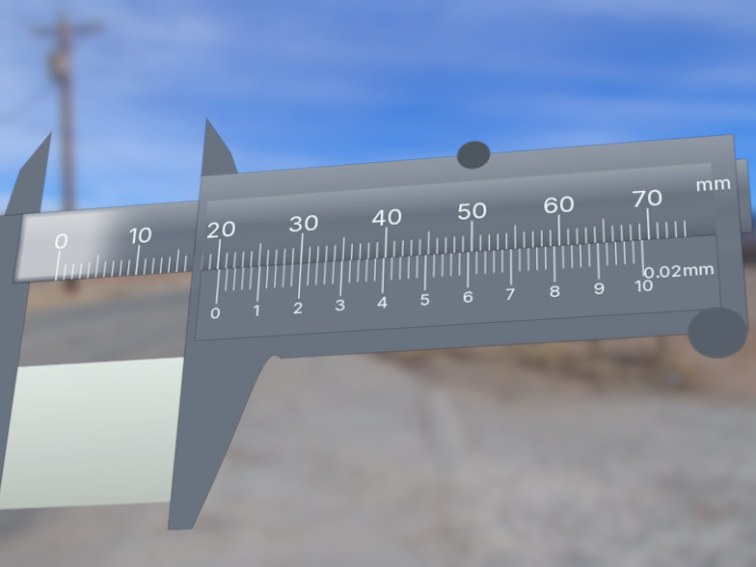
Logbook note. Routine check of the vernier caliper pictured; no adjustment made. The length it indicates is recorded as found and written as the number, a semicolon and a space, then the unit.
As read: 20.2; mm
